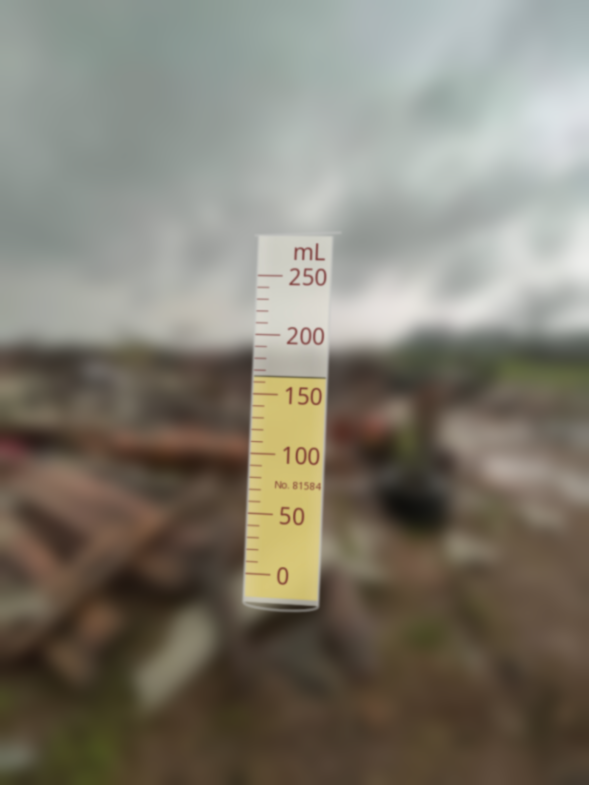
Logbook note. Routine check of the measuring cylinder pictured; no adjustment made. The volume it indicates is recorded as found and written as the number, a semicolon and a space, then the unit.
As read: 165; mL
